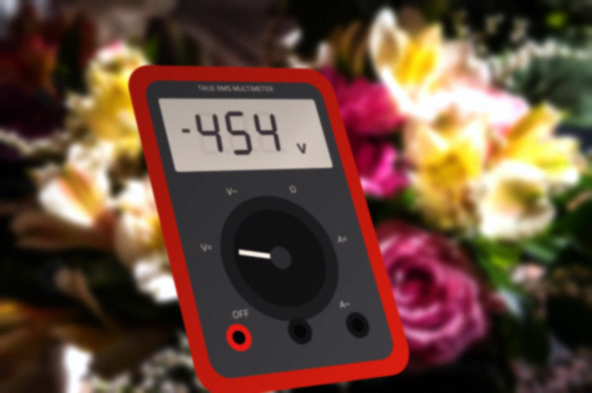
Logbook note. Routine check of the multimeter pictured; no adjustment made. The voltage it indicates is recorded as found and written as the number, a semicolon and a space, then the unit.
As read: -454; V
